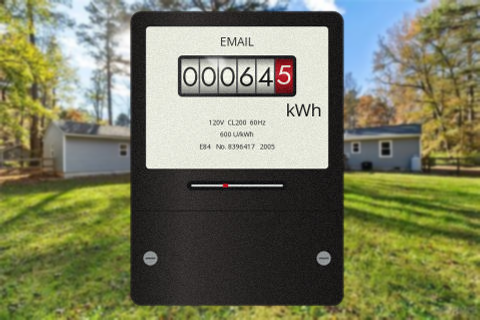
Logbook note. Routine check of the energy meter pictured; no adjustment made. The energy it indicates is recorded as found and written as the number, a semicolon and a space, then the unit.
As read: 64.5; kWh
